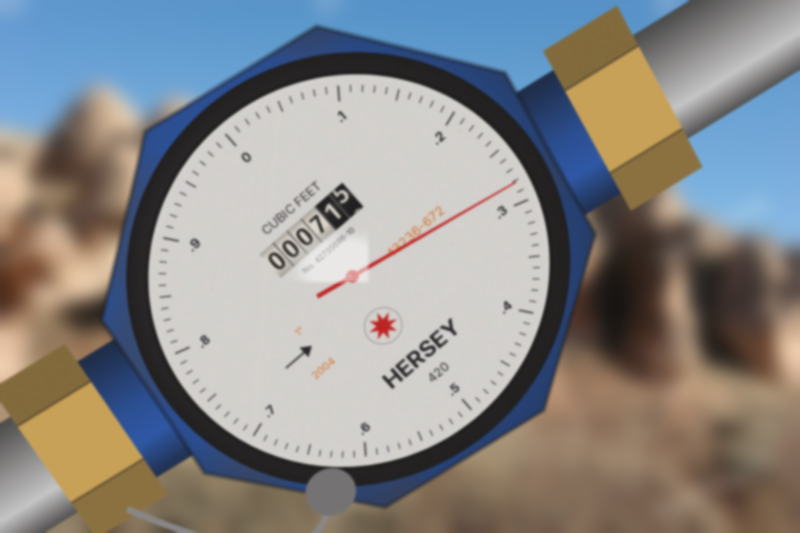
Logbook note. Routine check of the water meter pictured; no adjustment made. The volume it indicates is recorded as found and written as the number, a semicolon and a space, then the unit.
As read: 715.28; ft³
